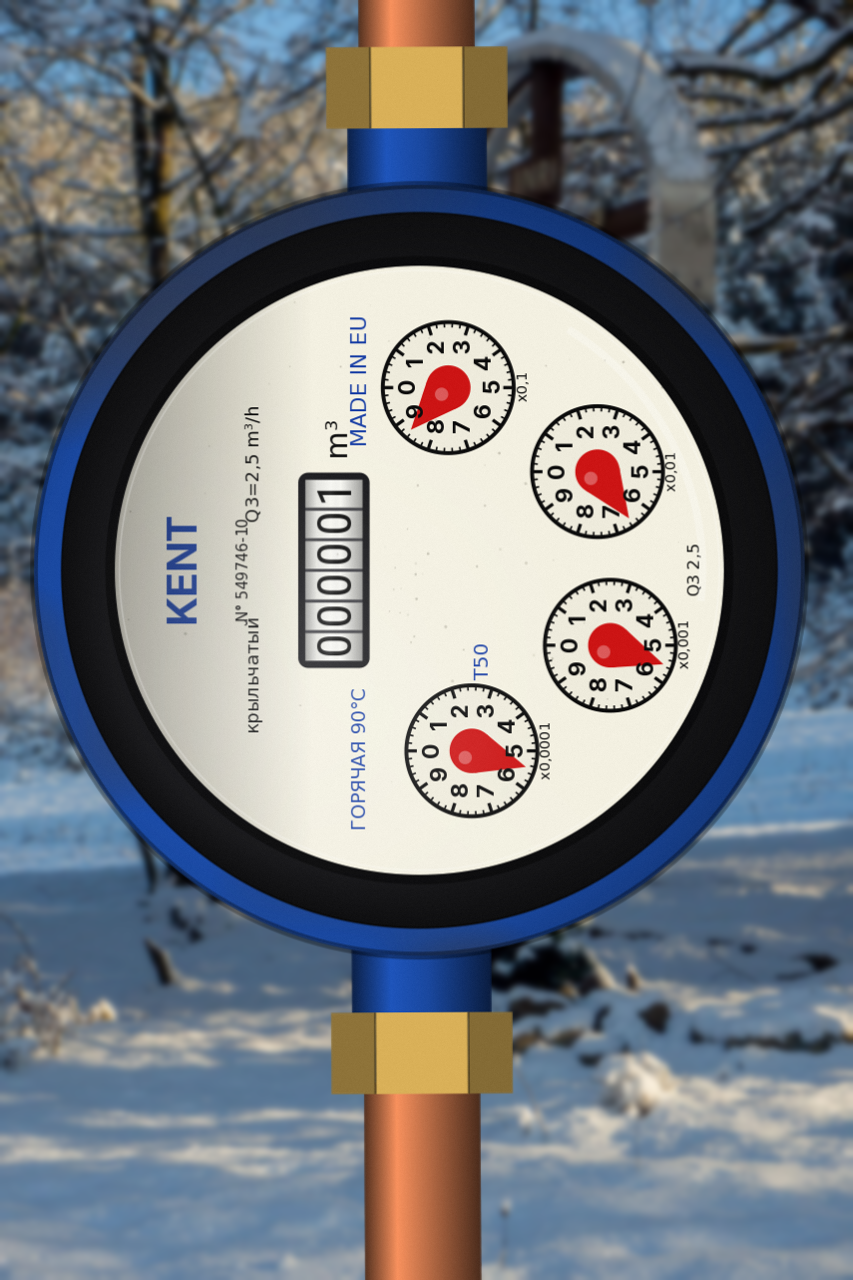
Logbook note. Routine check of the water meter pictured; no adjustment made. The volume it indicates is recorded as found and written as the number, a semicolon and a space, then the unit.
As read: 1.8655; m³
